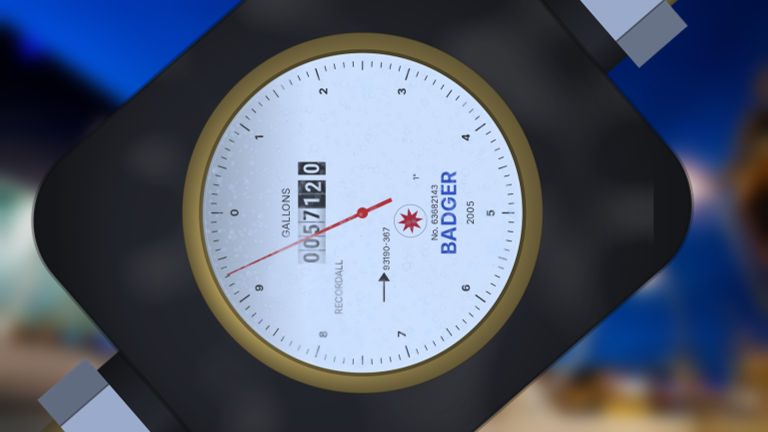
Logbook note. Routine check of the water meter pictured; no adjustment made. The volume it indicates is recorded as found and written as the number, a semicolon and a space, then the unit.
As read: 57119.3; gal
